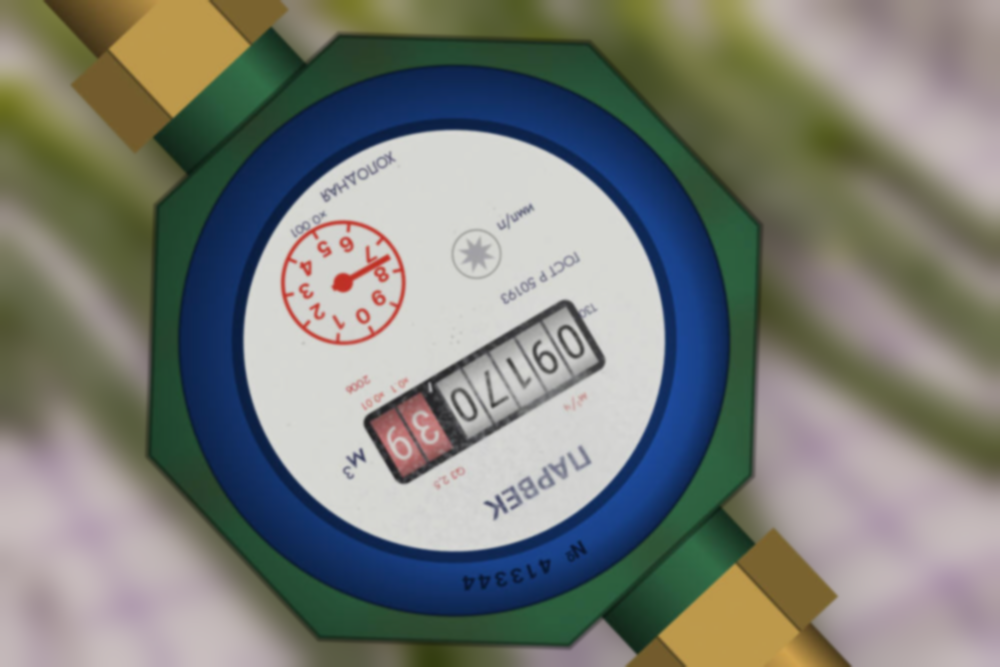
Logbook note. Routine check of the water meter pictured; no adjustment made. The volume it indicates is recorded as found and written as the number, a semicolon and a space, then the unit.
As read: 9170.397; m³
